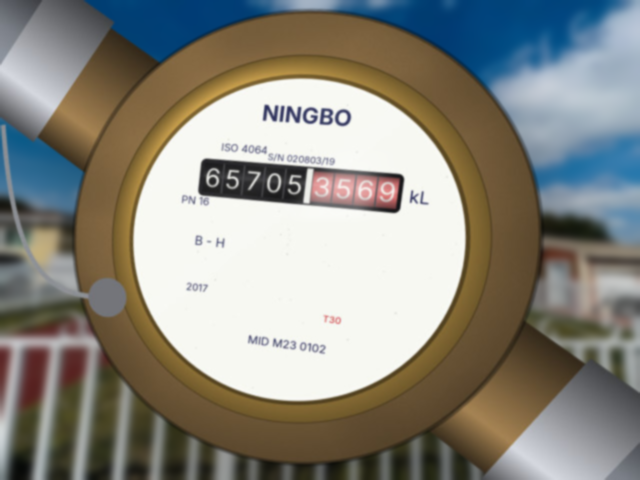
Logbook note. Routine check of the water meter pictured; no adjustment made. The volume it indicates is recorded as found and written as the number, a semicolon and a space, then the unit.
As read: 65705.3569; kL
